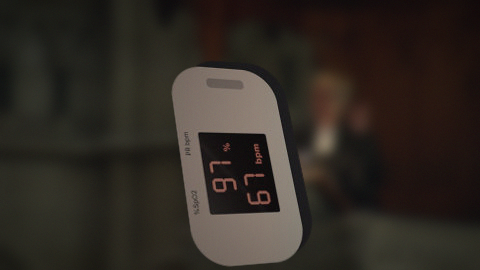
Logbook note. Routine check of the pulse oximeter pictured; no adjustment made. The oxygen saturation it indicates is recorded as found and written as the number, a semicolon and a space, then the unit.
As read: 97; %
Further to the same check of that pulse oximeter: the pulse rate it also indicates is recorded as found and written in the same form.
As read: 67; bpm
